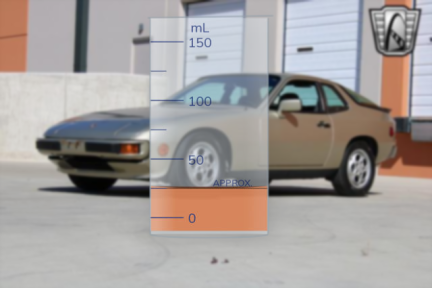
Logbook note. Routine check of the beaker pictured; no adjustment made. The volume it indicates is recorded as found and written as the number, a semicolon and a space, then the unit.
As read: 25; mL
